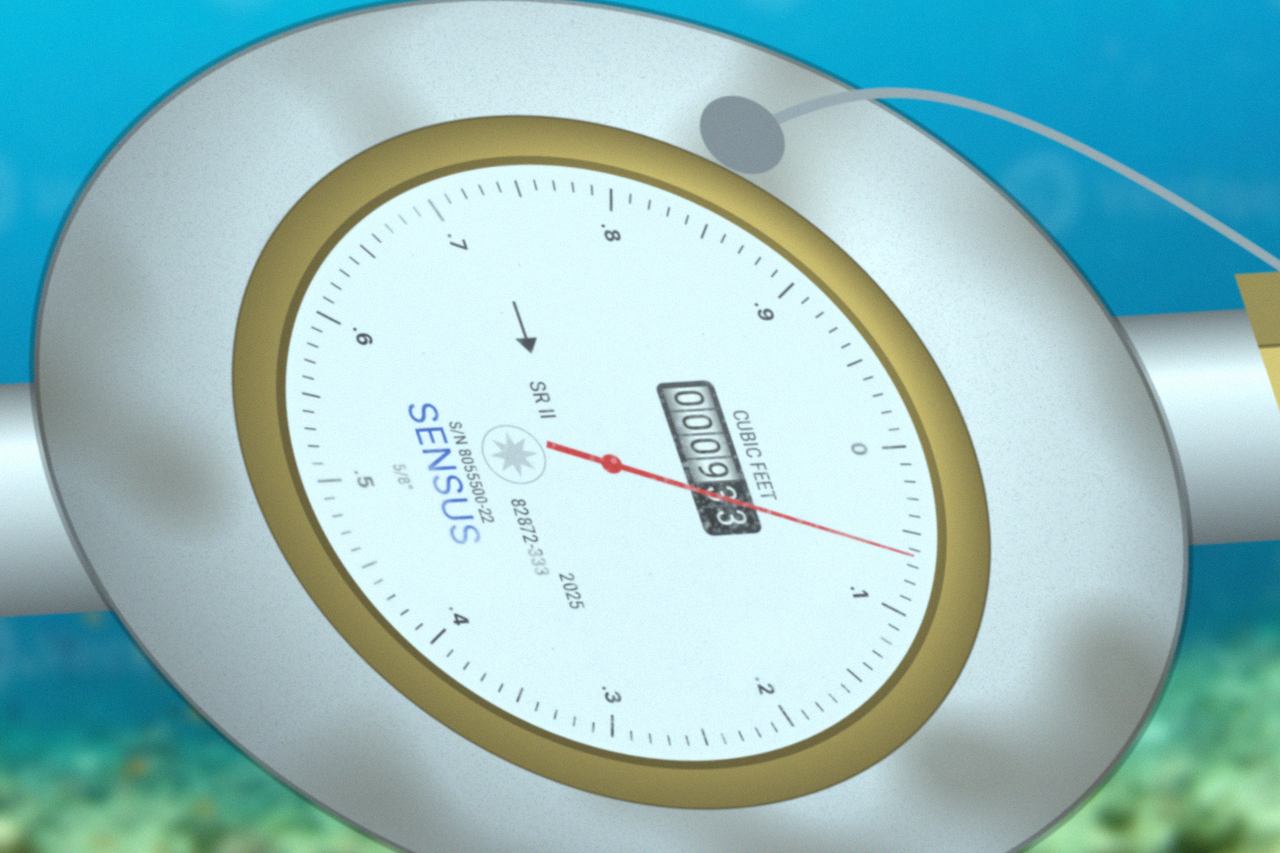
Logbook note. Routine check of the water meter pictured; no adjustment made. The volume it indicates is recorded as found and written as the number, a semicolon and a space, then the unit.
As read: 933.06; ft³
